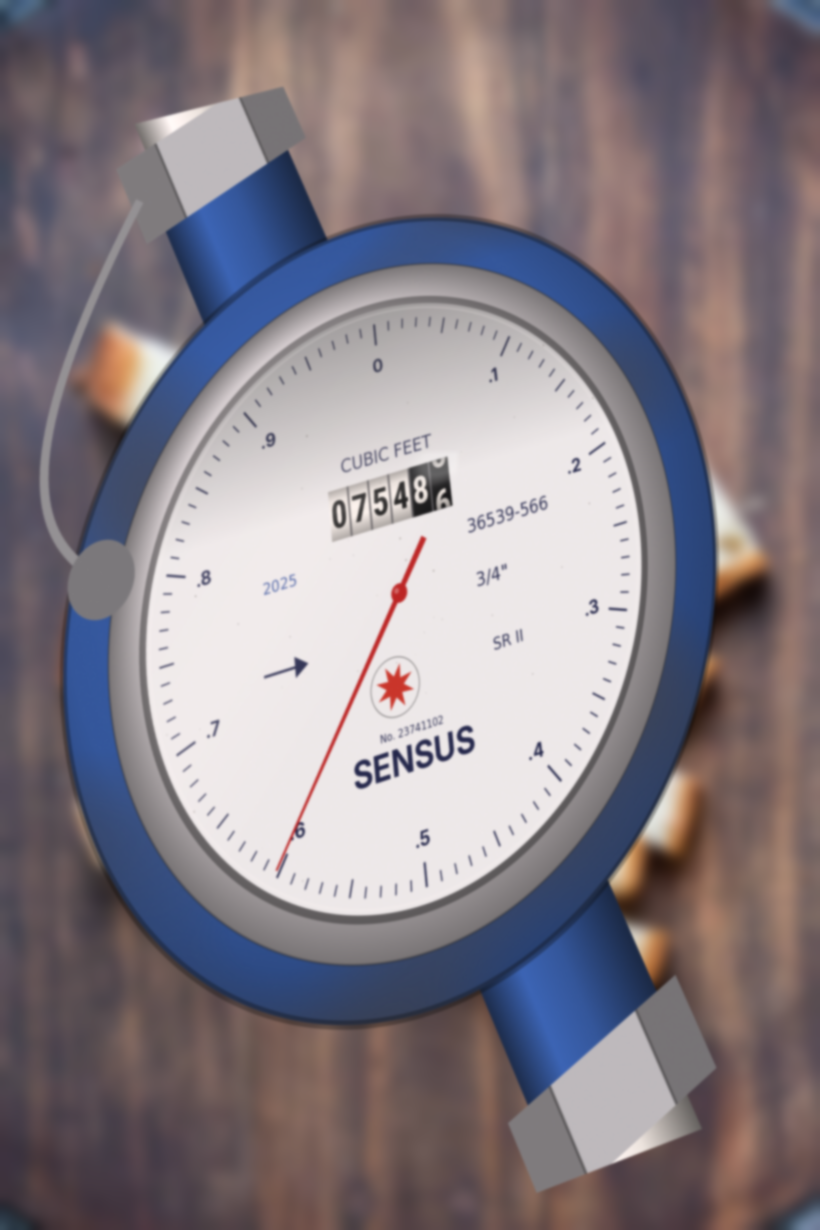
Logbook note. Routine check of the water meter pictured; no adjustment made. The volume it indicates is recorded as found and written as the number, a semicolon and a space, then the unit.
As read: 75485.60; ft³
